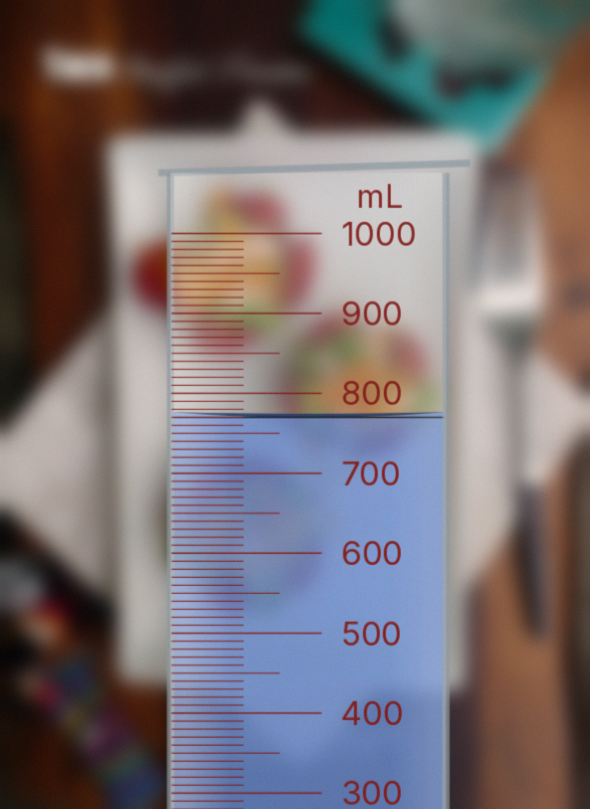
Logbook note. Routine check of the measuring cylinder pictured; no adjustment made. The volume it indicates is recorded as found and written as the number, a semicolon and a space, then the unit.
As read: 770; mL
